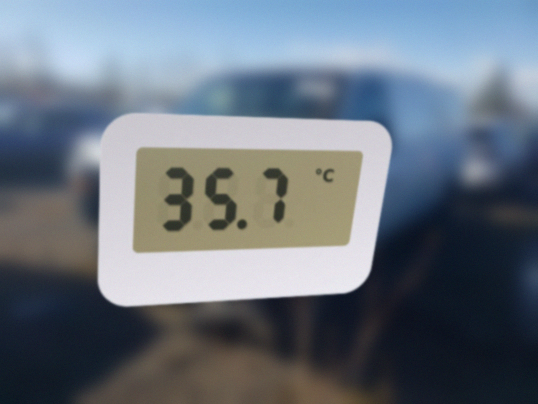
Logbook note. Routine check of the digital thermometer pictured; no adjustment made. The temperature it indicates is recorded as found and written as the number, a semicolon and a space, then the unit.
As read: 35.7; °C
